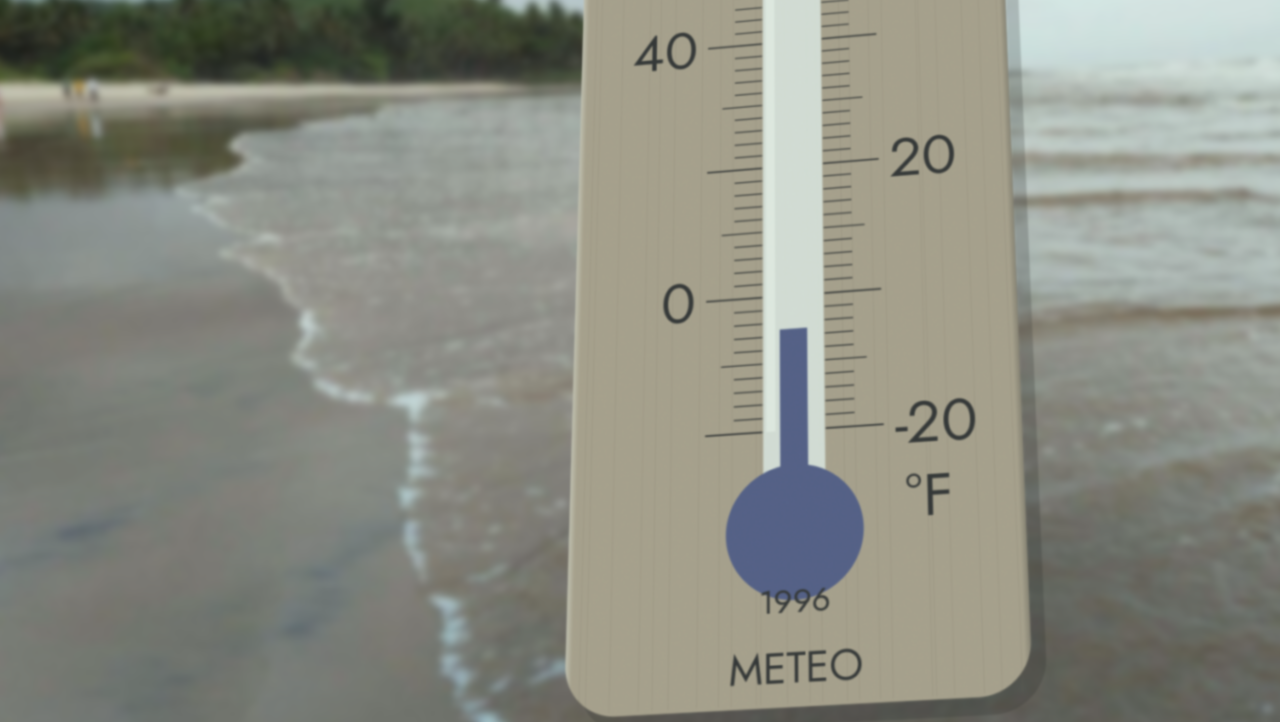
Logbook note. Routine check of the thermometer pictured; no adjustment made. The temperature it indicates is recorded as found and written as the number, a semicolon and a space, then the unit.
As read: -5; °F
